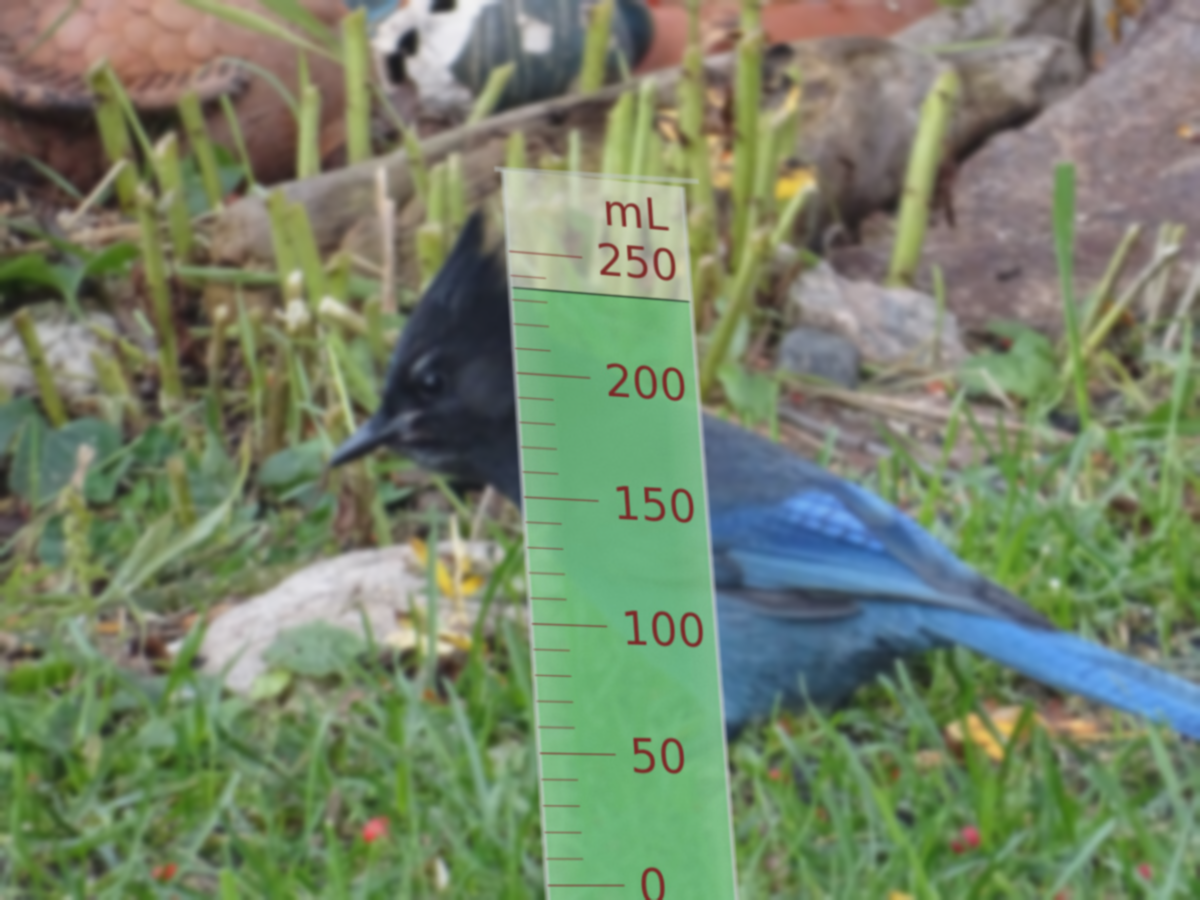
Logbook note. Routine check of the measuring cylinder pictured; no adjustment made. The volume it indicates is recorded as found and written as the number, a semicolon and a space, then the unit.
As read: 235; mL
